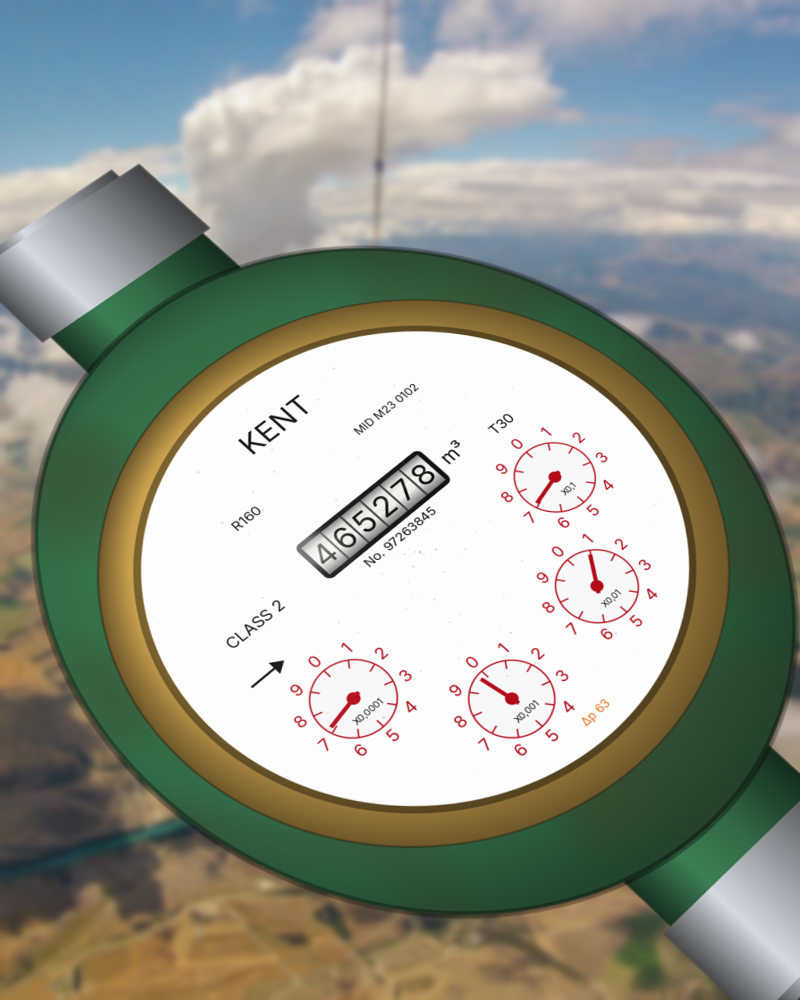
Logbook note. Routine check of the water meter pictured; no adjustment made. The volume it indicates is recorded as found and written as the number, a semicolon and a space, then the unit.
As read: 465278.7097; m³
